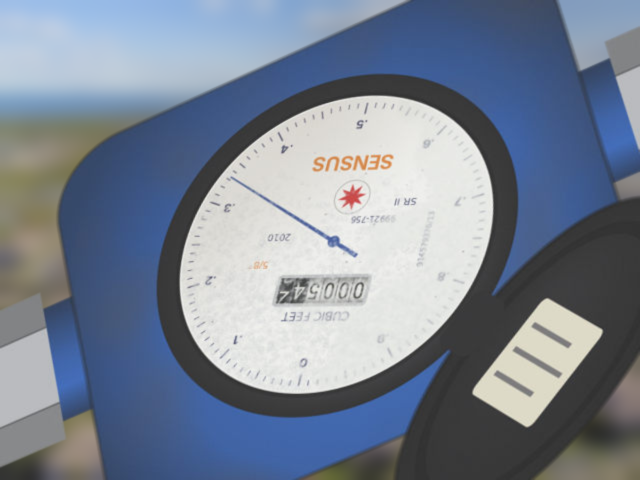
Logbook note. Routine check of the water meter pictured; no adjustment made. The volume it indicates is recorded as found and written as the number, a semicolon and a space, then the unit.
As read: 542.33; ft³
